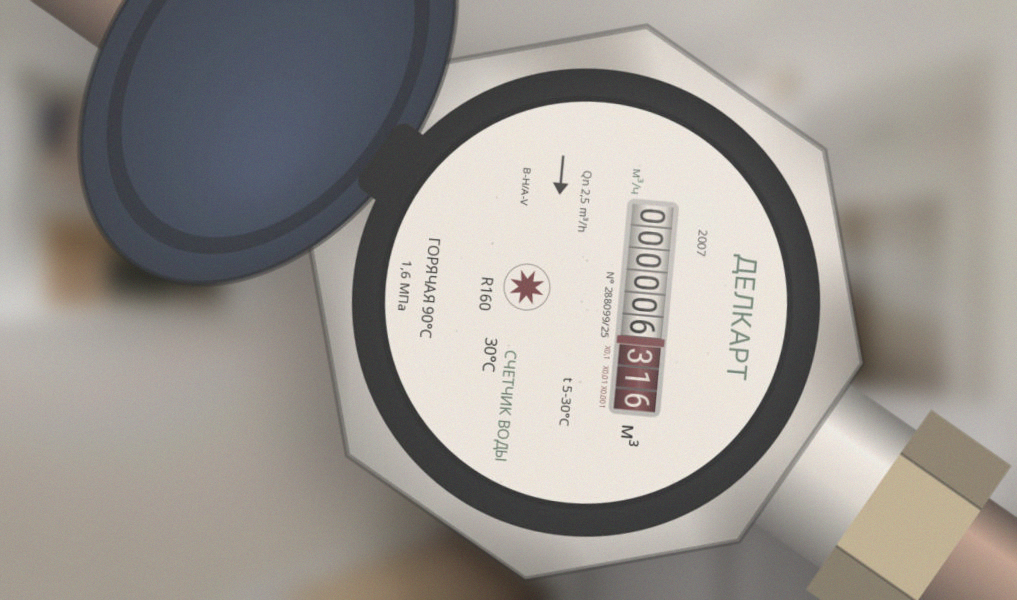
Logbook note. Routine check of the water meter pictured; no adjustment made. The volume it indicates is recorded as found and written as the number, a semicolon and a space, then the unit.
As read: 6.316; m³
